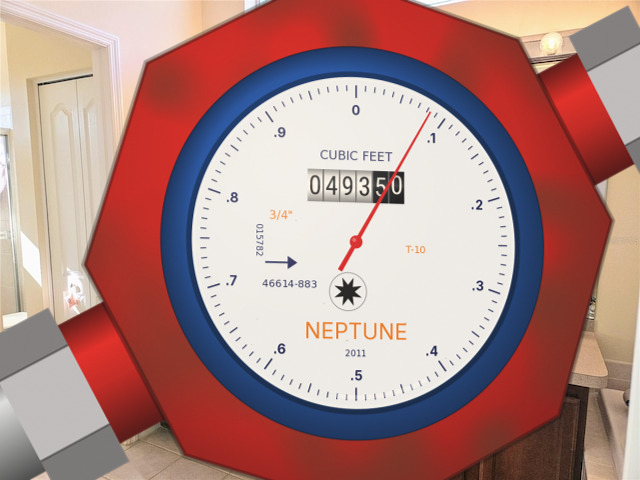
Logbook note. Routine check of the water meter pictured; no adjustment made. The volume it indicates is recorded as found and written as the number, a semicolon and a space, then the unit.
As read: 49350.08; ft³
